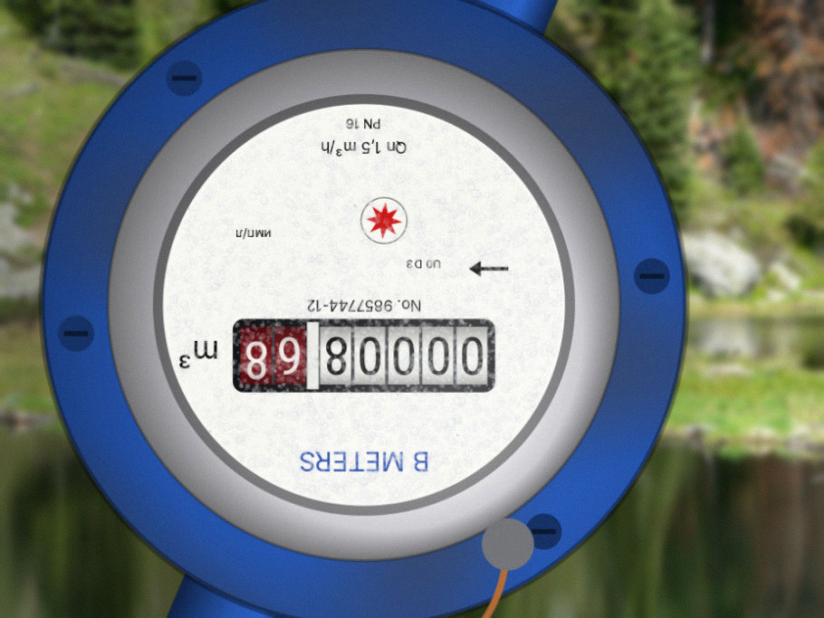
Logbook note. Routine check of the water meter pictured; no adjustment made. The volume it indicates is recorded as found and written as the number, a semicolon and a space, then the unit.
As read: 8.68; m³
